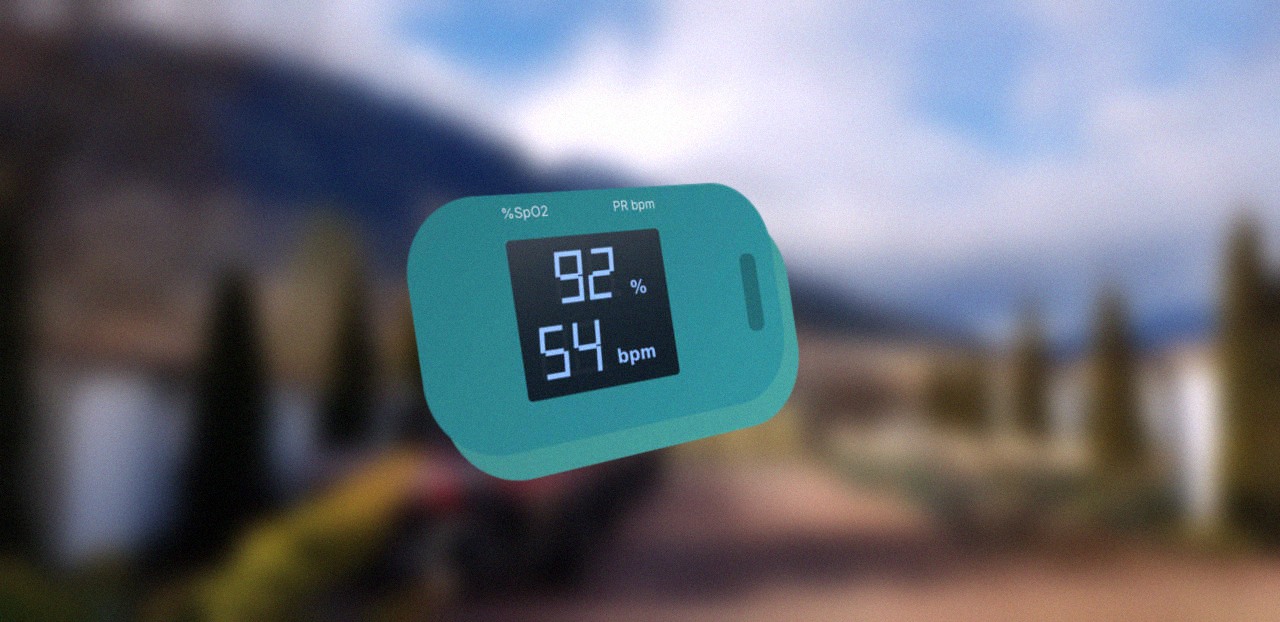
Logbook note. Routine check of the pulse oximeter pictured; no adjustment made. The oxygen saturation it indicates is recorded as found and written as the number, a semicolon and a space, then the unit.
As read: 92; %
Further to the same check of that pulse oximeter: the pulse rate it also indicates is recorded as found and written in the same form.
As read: 54; bpm
